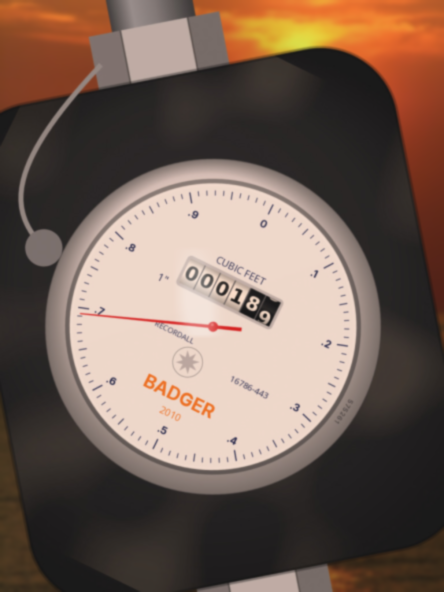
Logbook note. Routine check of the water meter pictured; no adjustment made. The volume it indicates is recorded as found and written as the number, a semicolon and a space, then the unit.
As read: 188.69; ft³
